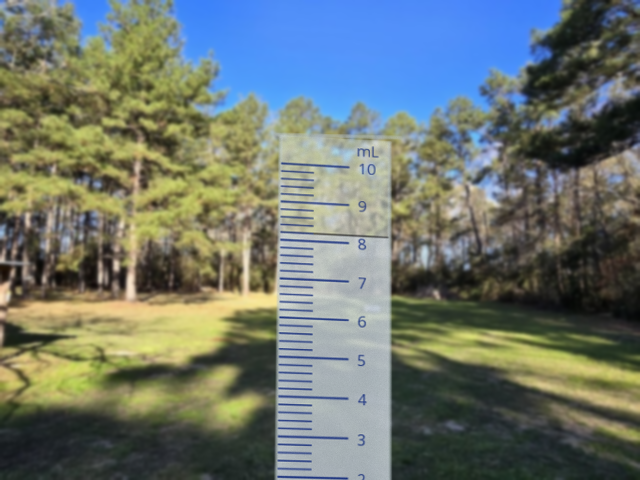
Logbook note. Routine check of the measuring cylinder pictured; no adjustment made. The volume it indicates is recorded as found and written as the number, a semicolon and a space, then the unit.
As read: 8.2; mL
